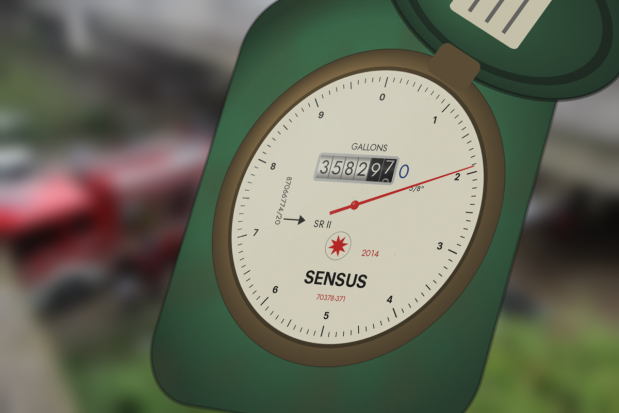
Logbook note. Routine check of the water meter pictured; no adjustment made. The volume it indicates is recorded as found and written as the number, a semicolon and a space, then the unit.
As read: 3582971.9; gal
